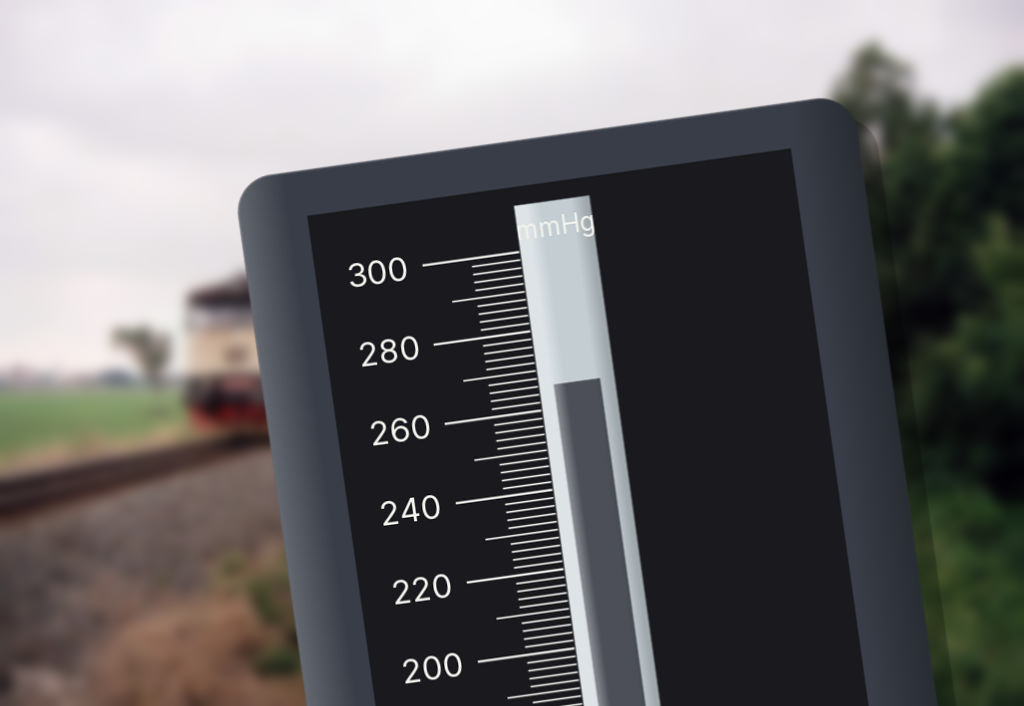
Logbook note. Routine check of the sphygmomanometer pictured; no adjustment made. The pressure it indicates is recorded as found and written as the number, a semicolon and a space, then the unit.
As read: 266; mmHg
